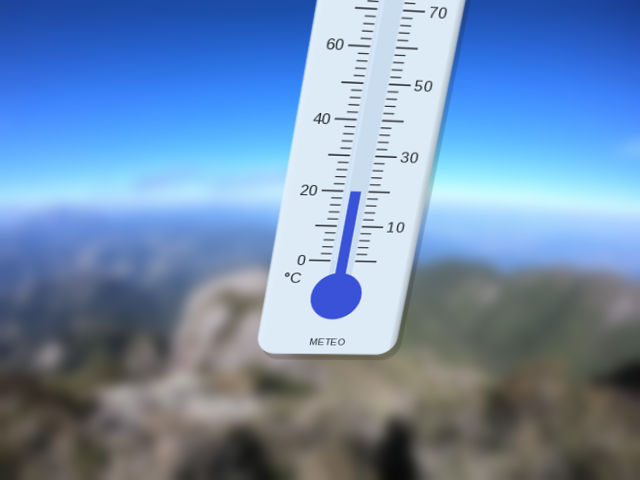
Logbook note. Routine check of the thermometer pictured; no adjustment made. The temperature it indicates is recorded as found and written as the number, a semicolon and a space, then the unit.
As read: 20; °C
